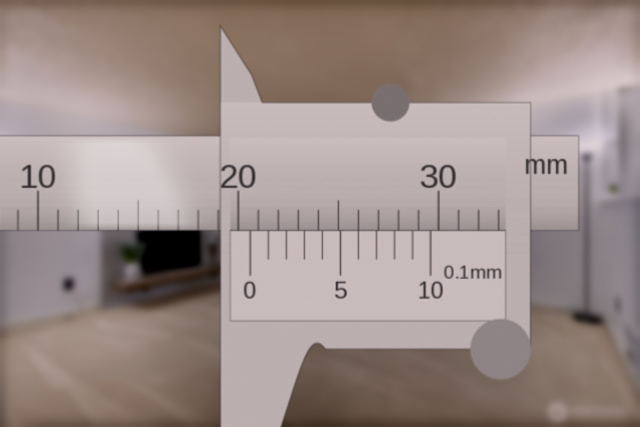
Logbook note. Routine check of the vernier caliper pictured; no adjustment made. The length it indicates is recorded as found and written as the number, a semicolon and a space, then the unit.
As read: 20.6; mm
